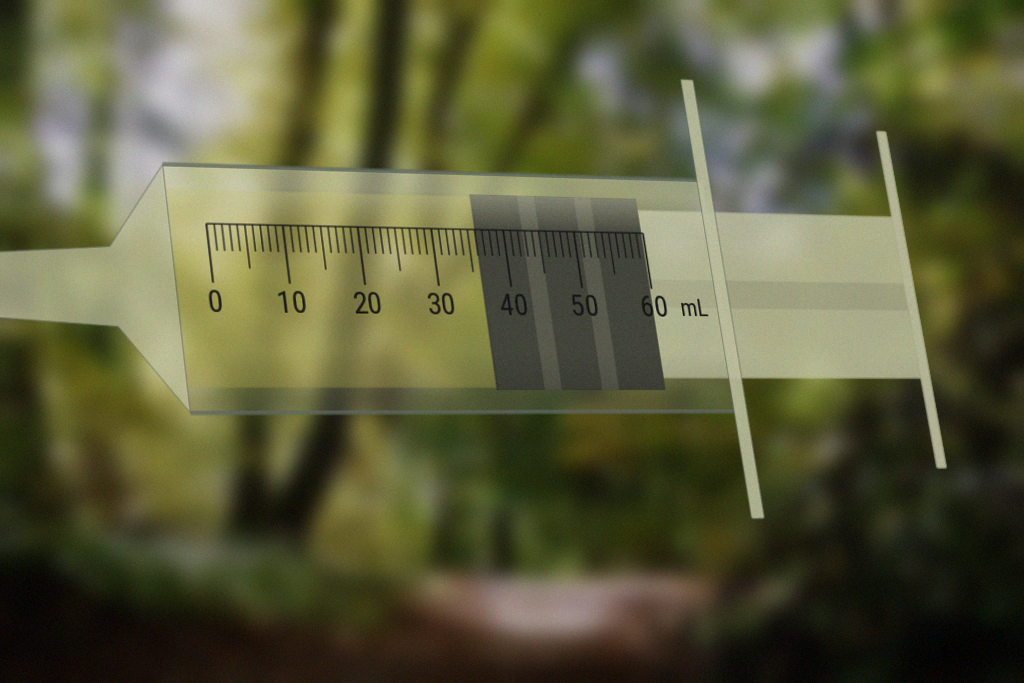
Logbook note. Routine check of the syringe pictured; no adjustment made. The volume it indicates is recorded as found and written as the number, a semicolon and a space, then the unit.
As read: 36; mL
